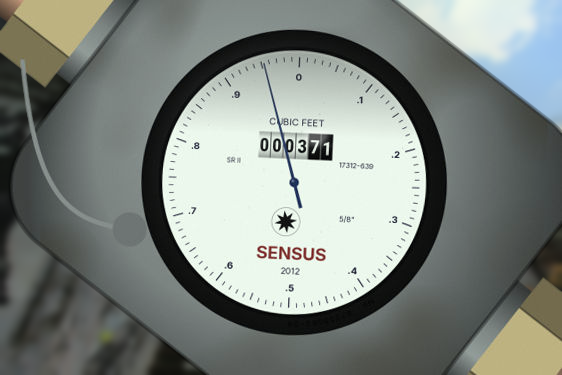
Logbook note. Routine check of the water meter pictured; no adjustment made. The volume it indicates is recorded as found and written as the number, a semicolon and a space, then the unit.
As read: 370.95; ft³
